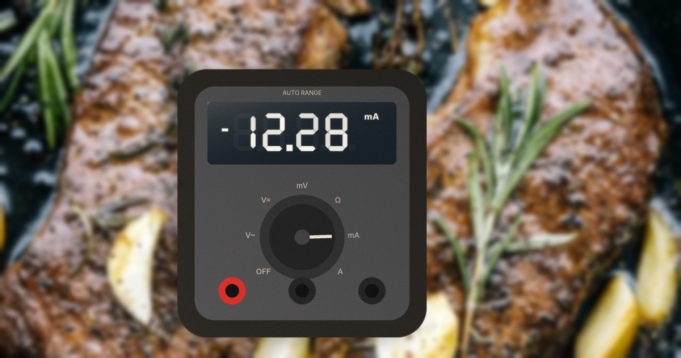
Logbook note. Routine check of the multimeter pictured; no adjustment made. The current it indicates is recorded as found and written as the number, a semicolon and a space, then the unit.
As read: -12.28; mA
